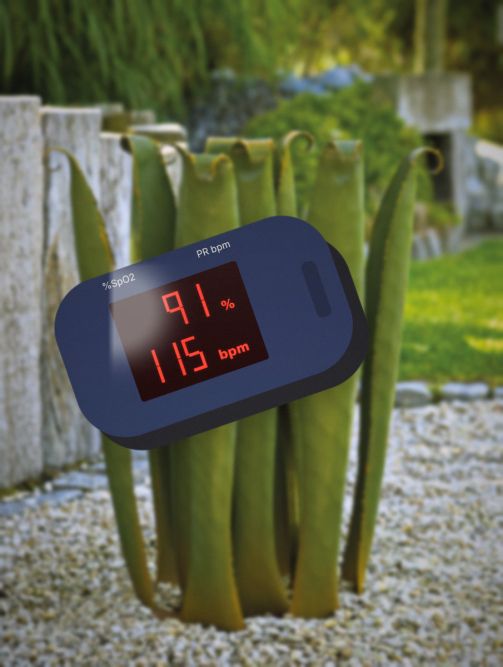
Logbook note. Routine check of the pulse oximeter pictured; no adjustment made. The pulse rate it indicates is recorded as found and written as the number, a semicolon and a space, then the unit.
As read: 115; bpm
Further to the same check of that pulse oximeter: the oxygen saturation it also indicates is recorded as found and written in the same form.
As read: 91; %
